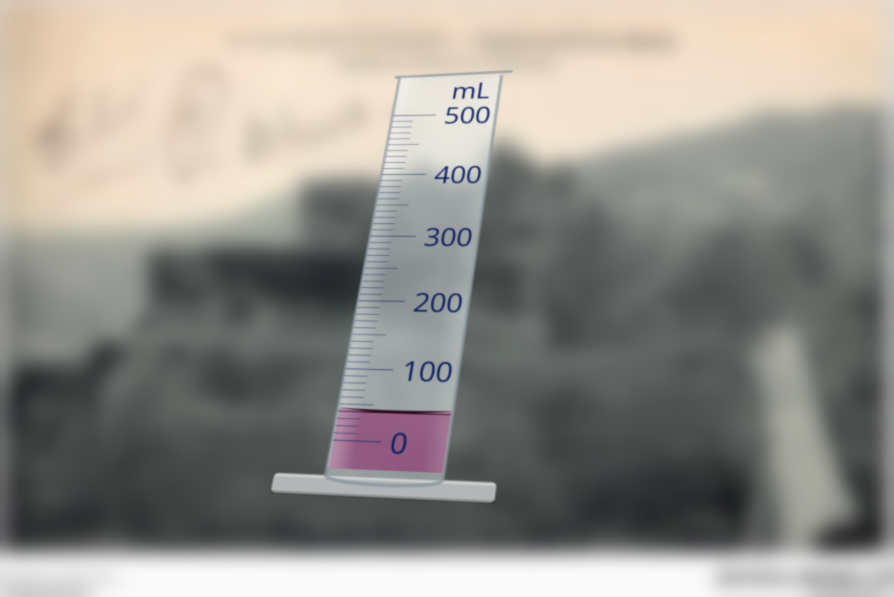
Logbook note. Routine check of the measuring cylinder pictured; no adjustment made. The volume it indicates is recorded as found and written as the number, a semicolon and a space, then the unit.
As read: 40; mL
